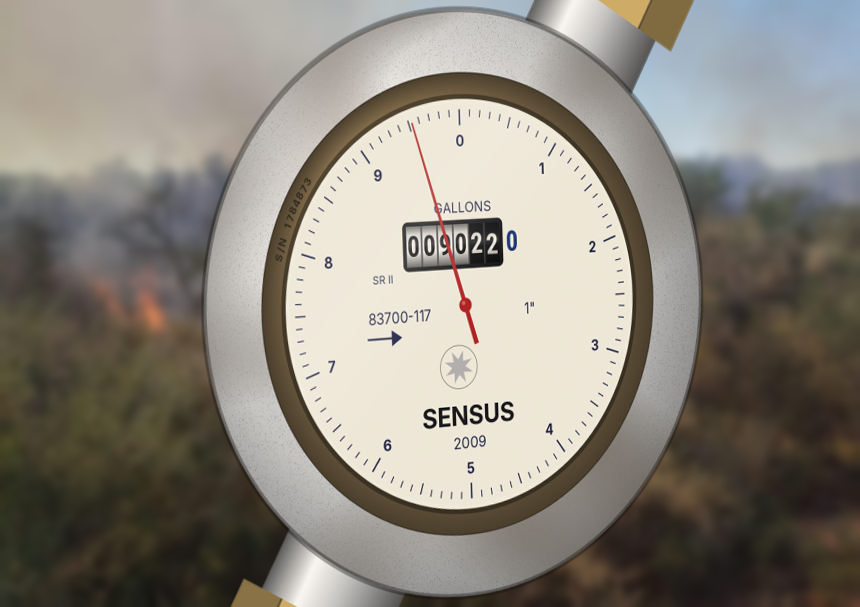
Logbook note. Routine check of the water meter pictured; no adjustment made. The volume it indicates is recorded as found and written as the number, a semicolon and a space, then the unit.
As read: 90219.5; gal
